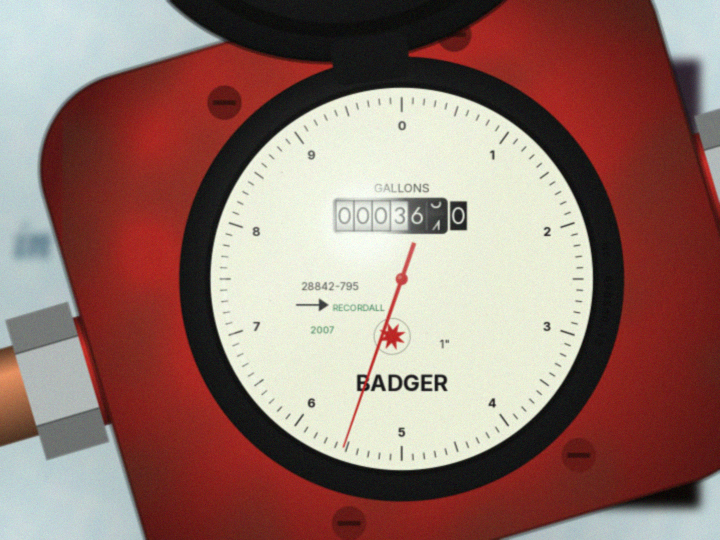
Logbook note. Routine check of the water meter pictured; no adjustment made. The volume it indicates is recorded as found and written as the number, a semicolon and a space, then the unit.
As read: 3635.5; gal
